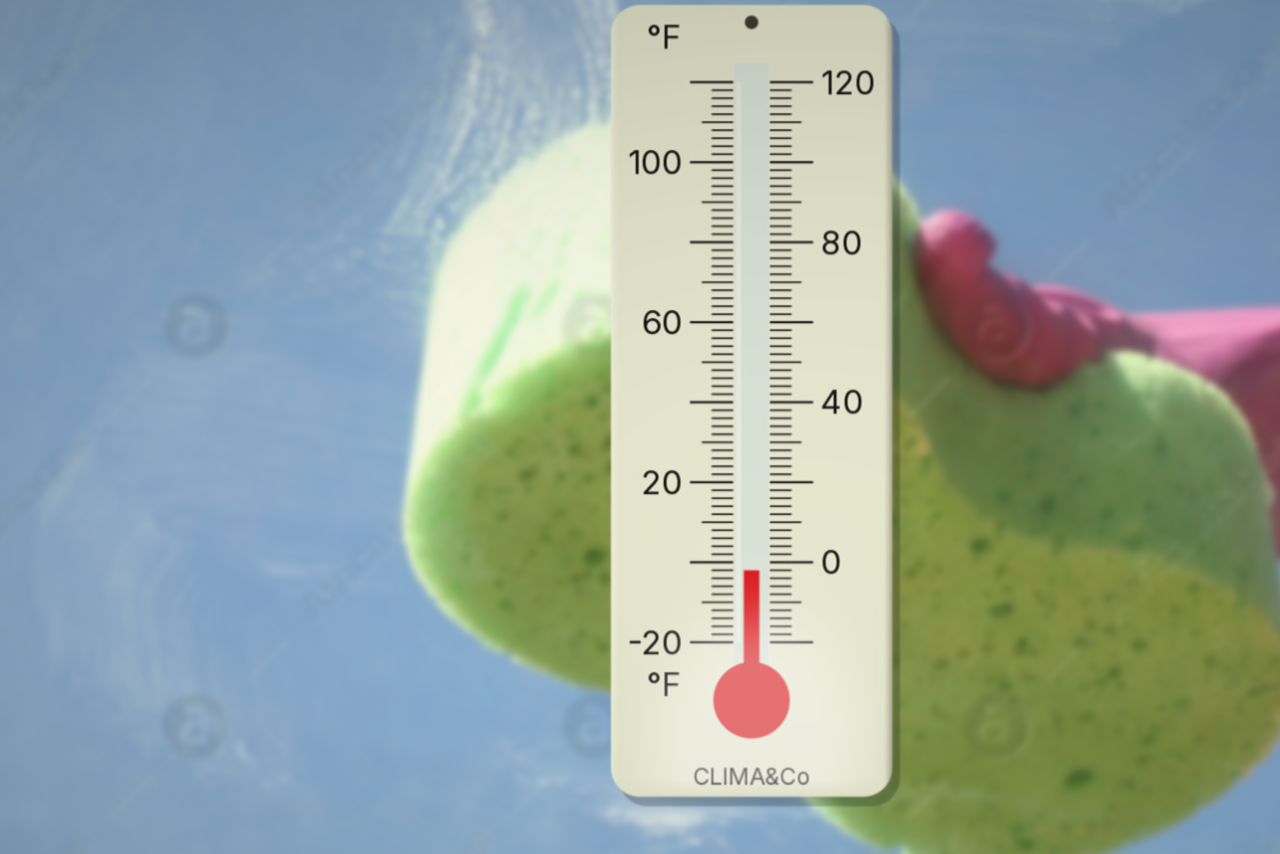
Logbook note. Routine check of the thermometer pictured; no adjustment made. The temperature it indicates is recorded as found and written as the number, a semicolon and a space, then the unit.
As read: -2; °F
